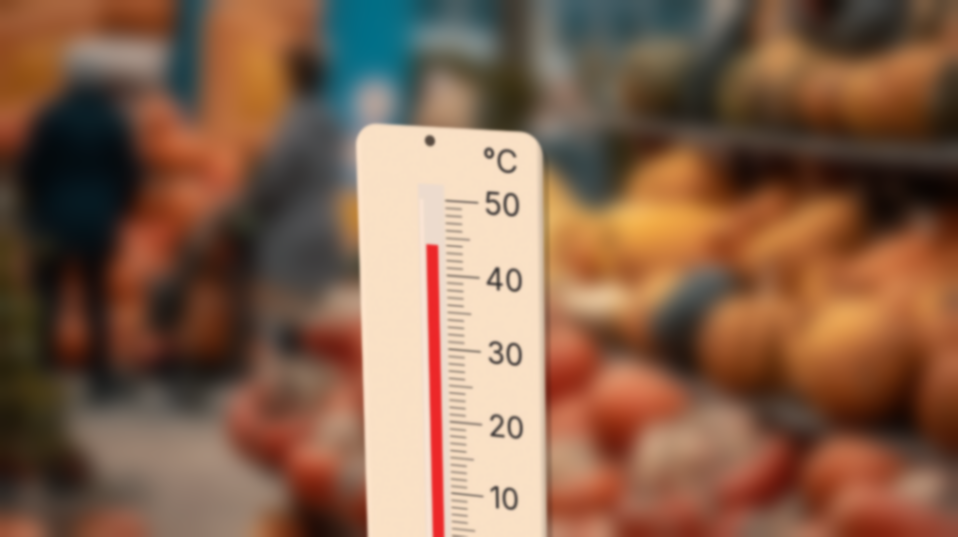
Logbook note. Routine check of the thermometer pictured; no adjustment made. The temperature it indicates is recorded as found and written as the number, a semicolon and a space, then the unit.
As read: 44; °C
